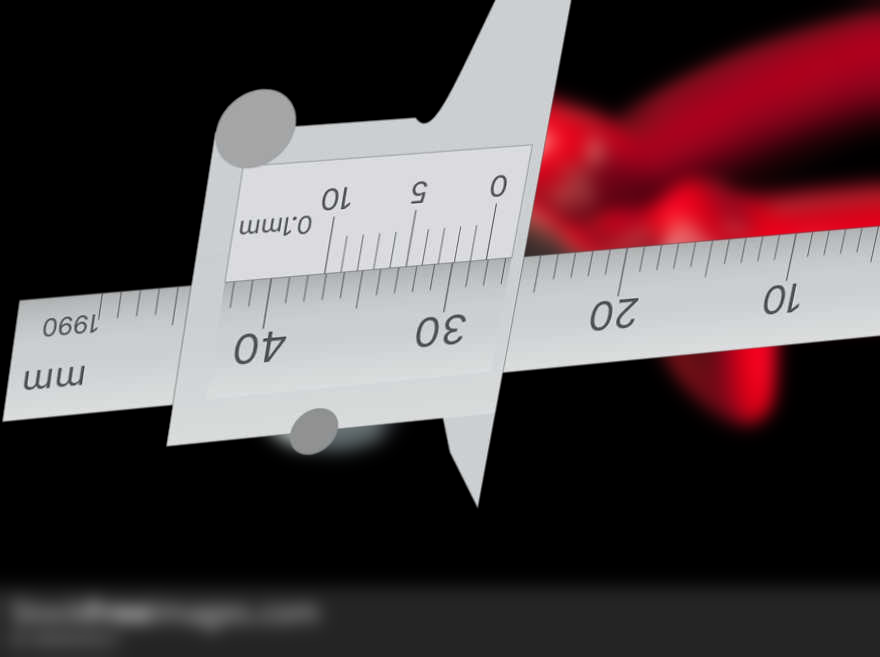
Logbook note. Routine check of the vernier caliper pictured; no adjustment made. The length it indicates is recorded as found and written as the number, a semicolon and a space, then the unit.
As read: 28.1; mm
